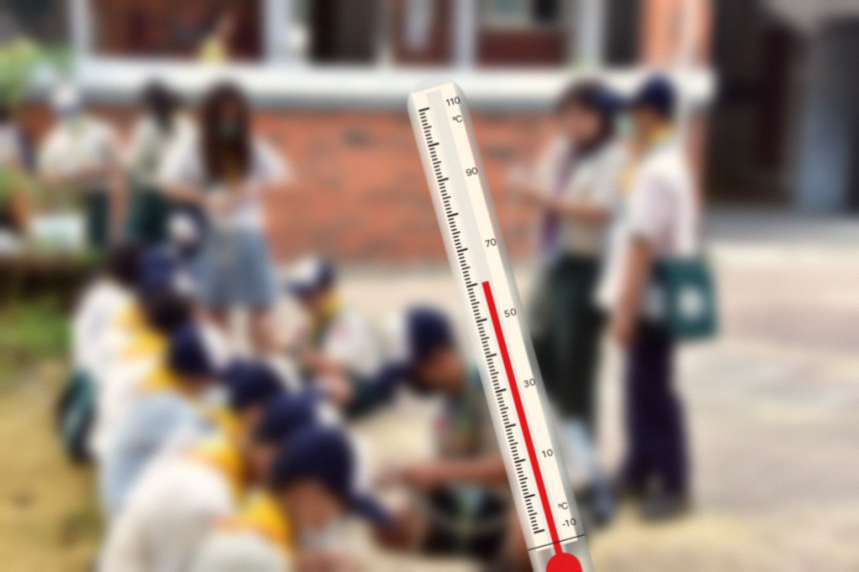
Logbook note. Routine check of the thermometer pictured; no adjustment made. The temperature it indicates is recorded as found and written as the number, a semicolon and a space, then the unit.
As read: 60; °C
